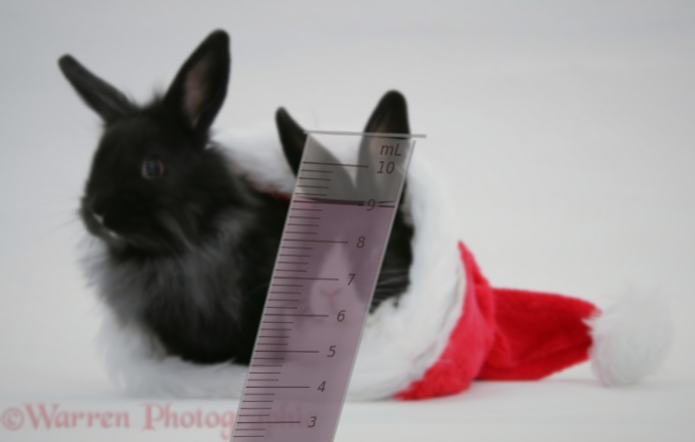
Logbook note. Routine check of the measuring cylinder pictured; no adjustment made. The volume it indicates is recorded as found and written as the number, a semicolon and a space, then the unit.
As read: 9; mL
